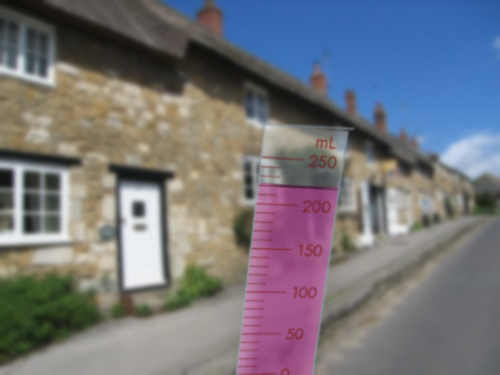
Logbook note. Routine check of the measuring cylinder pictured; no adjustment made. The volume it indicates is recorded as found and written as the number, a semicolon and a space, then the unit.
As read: 220; mL
